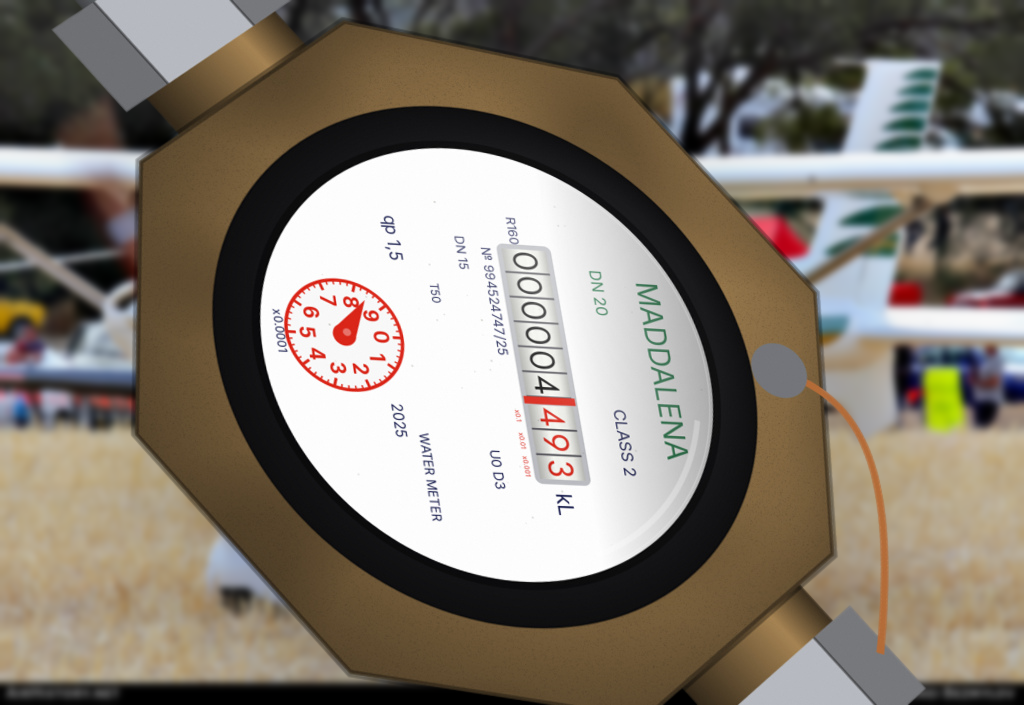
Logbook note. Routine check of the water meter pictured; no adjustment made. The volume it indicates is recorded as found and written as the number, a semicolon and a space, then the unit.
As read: 4.4938; kL
